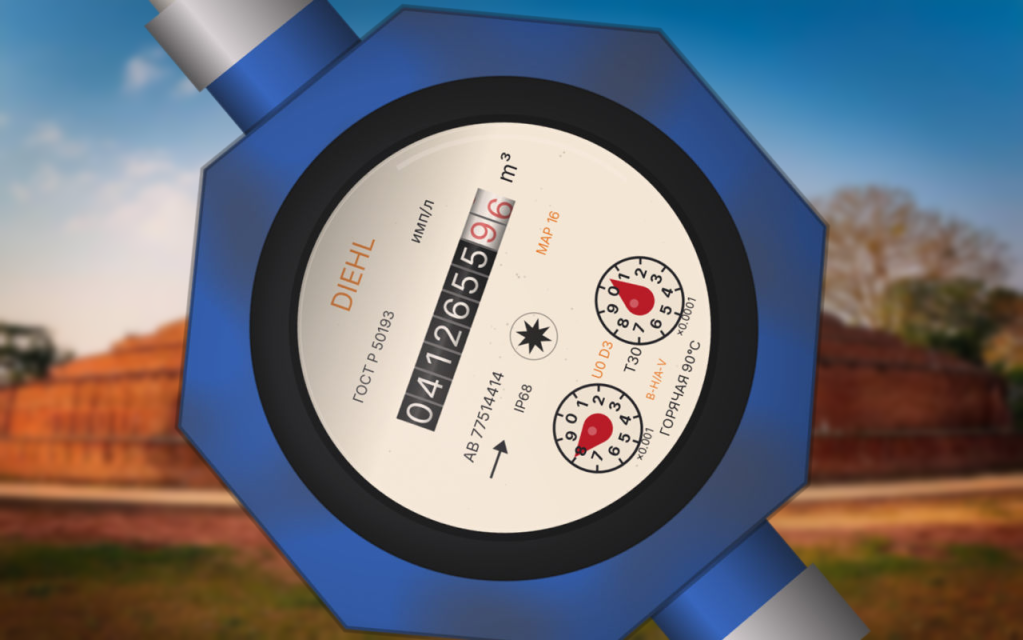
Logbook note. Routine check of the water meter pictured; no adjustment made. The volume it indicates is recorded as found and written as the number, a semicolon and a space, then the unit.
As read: 412655.9580; m³
